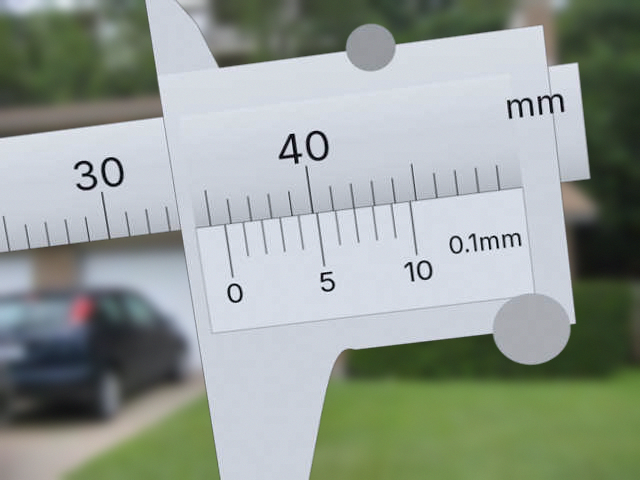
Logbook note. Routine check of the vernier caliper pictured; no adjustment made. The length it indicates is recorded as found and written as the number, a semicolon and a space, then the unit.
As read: 35.7; mm
